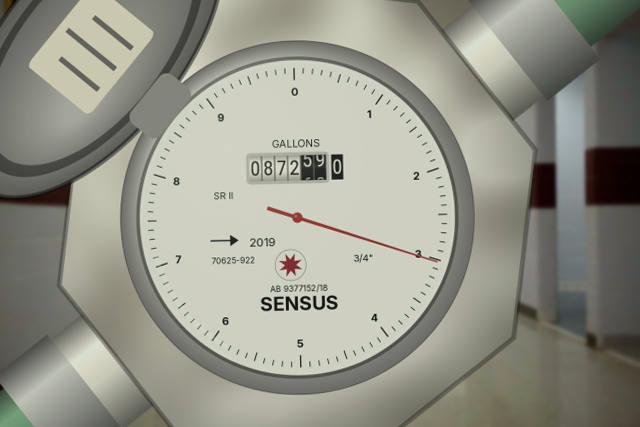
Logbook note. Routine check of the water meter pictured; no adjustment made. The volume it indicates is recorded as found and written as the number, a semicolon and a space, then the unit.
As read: 872593.0; gal
